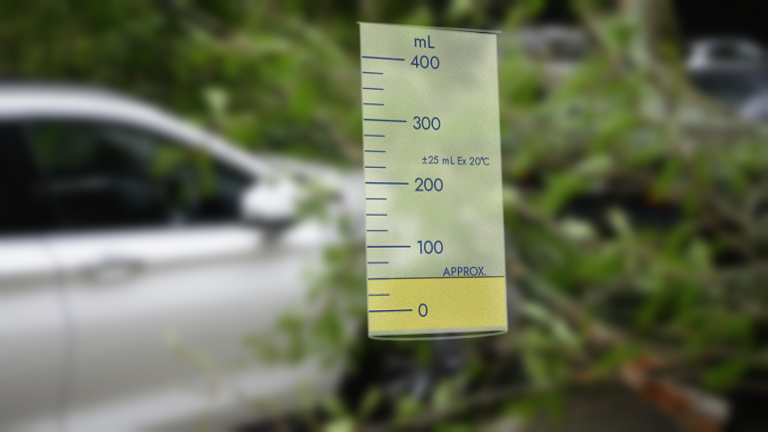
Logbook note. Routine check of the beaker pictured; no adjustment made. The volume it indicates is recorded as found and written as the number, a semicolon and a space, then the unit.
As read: 50; mL
